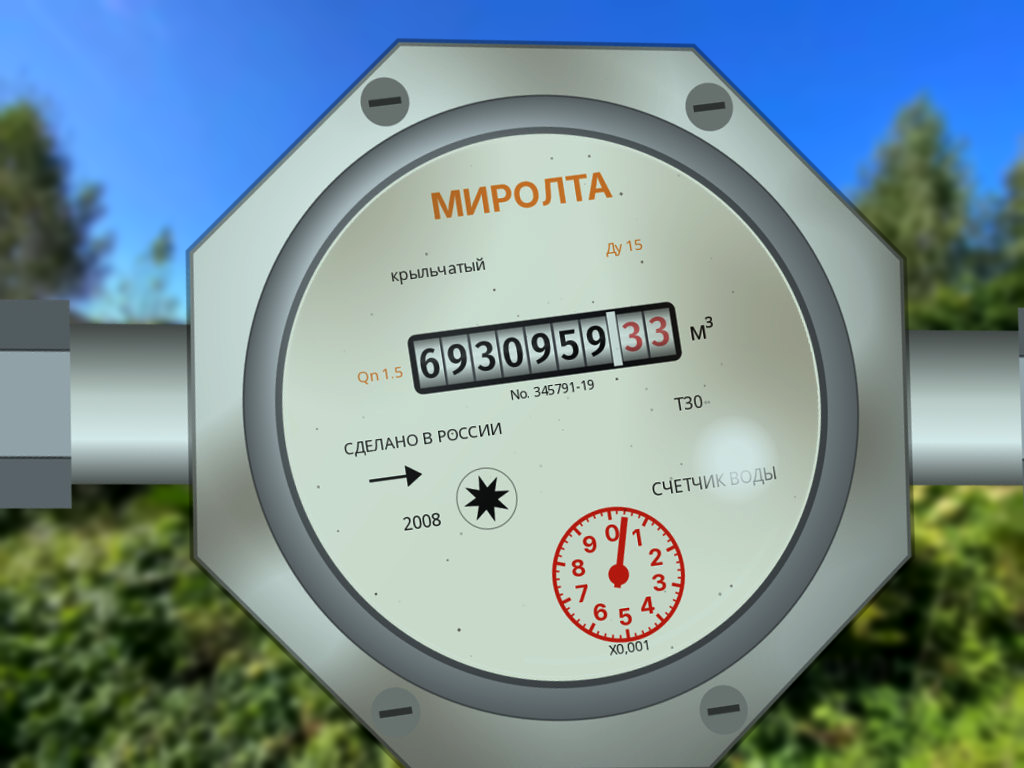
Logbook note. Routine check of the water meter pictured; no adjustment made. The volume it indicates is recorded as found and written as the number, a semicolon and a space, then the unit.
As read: 6930959.330; m³
